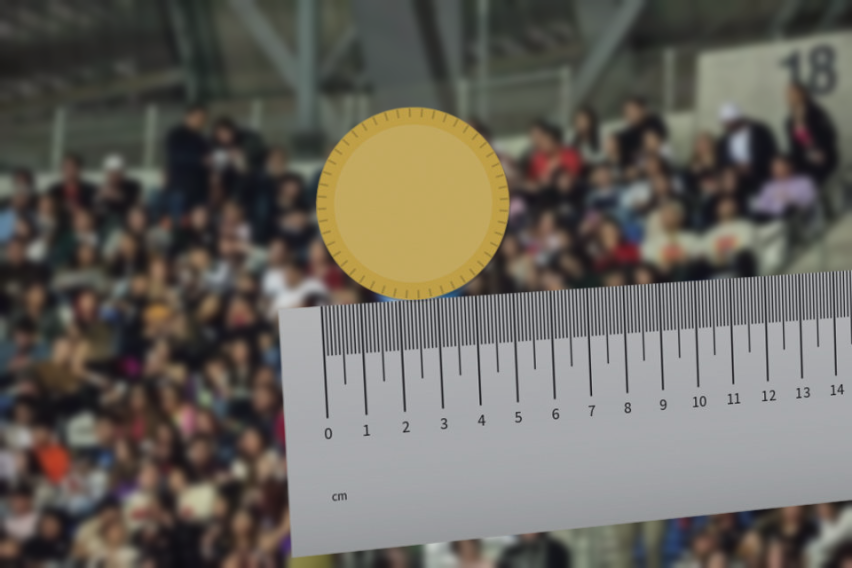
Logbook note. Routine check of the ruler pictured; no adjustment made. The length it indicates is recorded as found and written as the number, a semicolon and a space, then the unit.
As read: 5; cm
